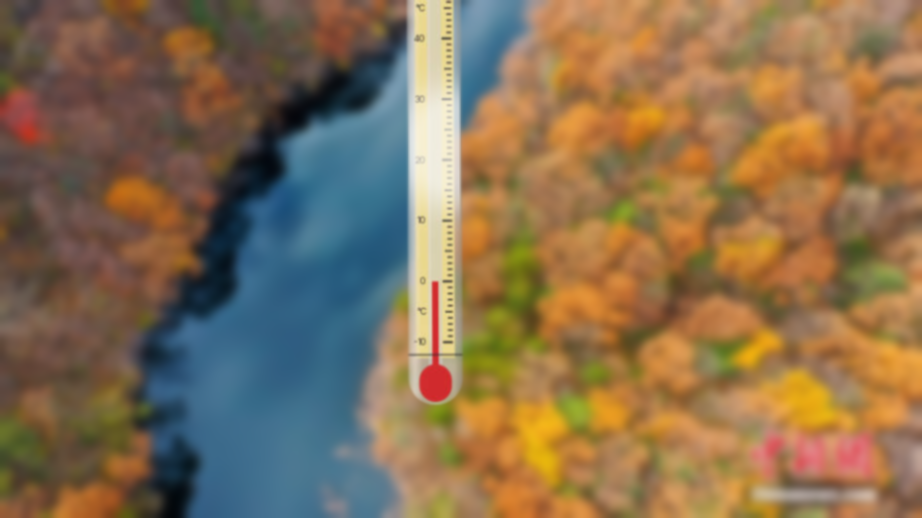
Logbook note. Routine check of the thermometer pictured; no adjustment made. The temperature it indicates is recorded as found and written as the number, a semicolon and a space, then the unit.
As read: 0; °C
